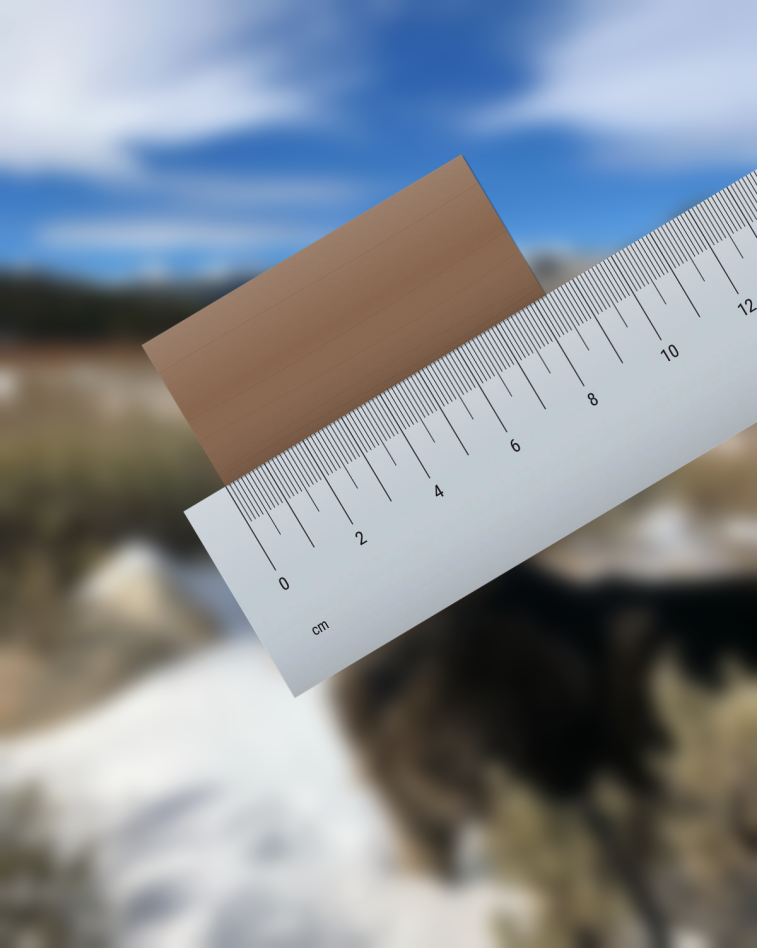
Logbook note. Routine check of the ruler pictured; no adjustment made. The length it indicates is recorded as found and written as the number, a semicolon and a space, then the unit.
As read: 8.3; cm
